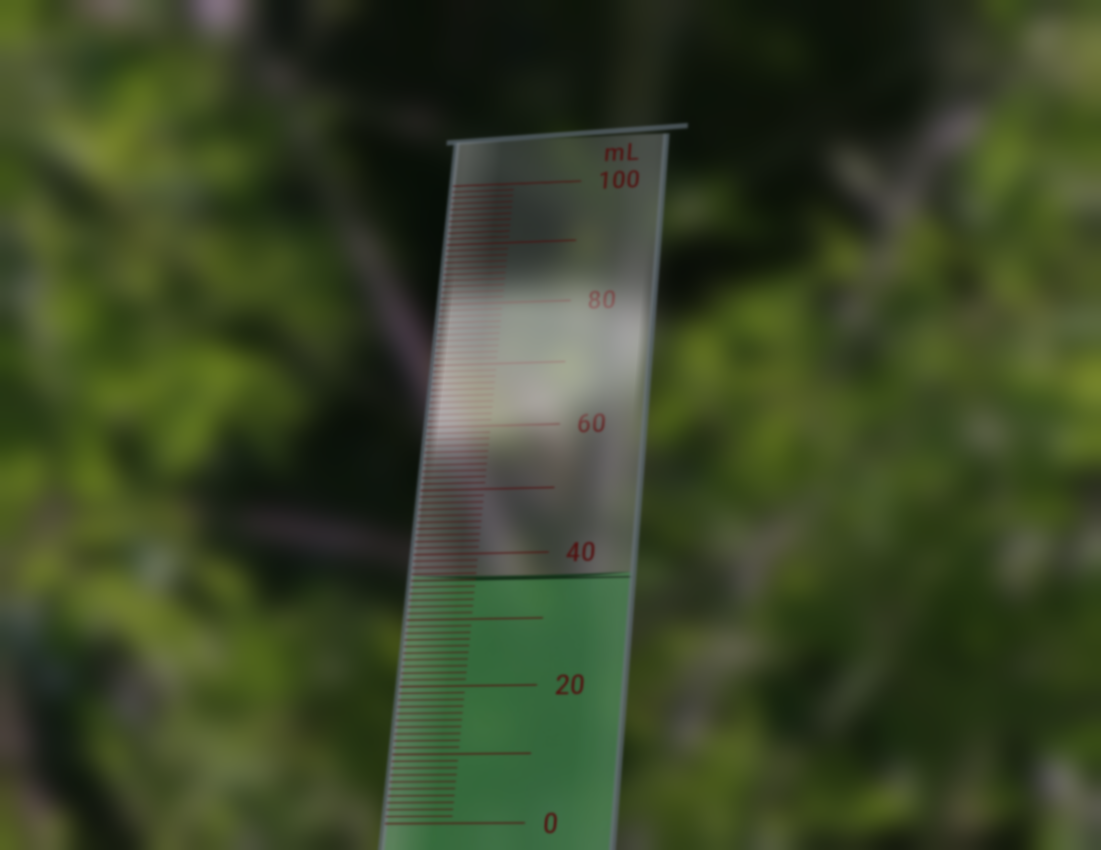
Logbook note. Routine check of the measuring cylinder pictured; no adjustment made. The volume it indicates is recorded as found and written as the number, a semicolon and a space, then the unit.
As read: 36; mL
